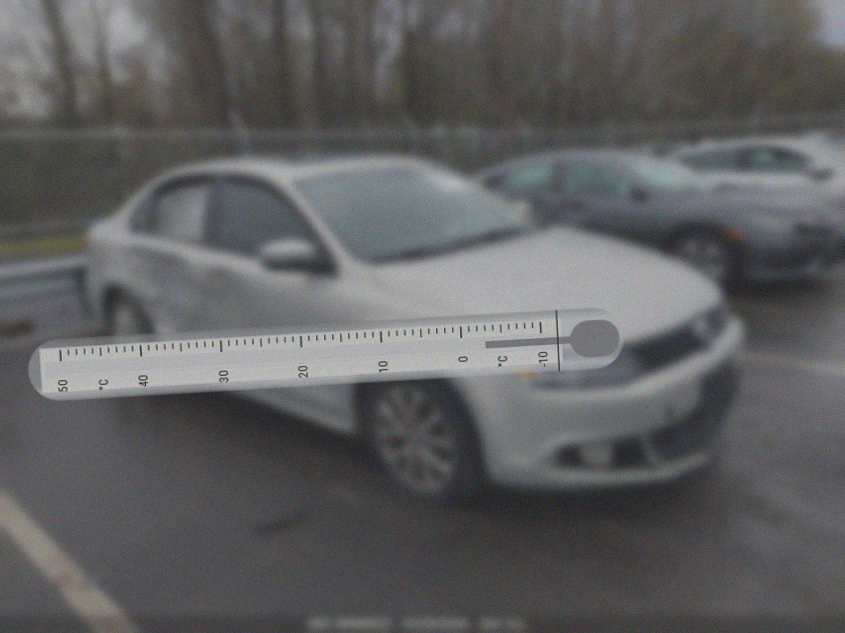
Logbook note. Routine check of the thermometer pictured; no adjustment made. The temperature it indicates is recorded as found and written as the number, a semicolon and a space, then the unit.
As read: -3; °C
